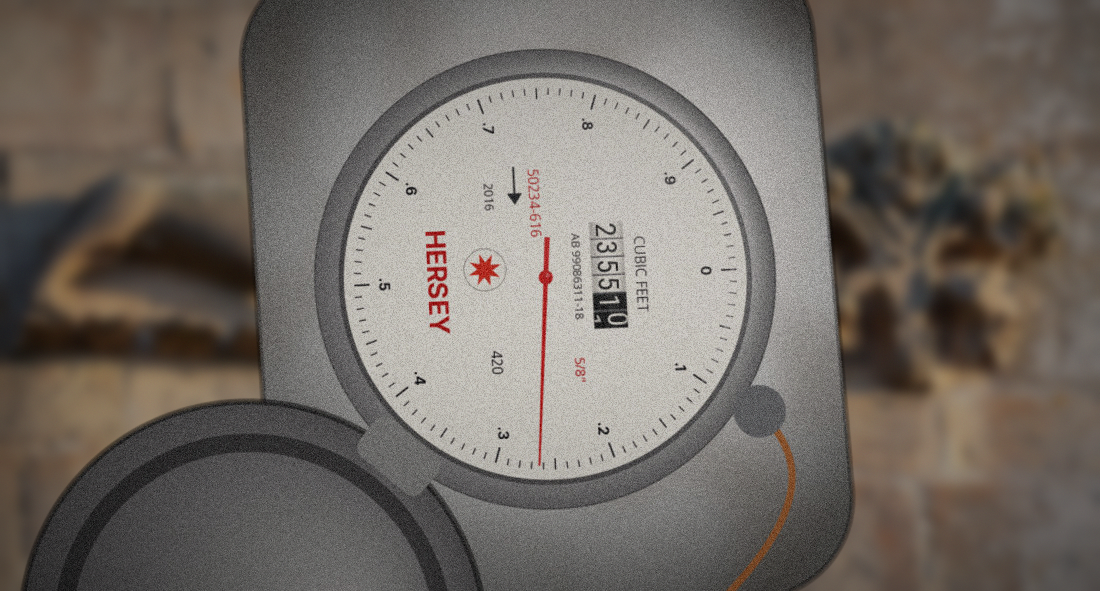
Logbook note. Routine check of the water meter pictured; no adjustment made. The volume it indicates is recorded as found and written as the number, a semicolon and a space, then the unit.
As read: 235510.26; ft³
